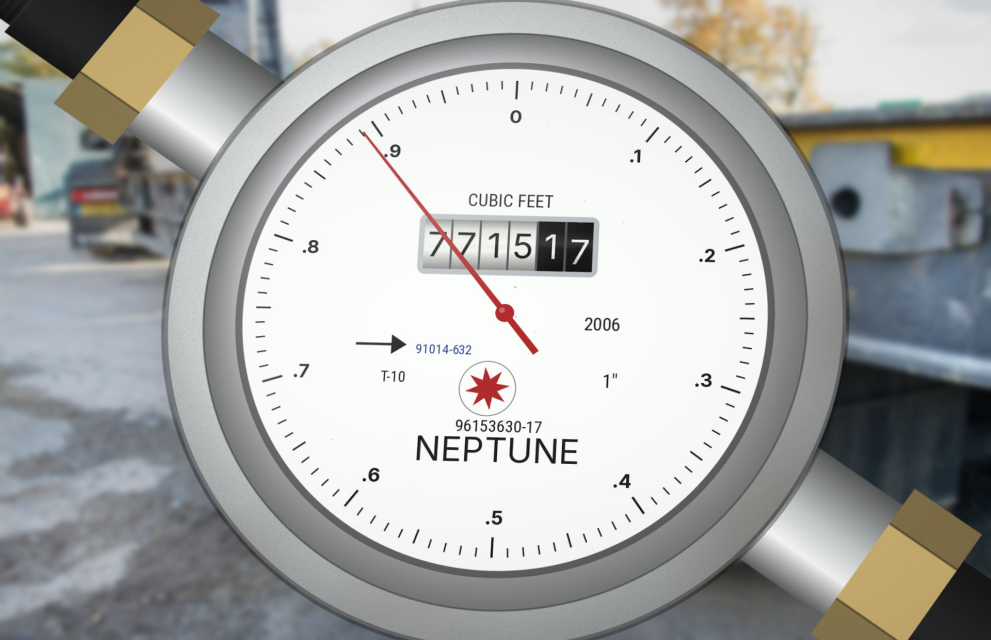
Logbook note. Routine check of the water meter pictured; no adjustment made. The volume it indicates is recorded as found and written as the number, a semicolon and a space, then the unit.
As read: 771516.89; ft³
